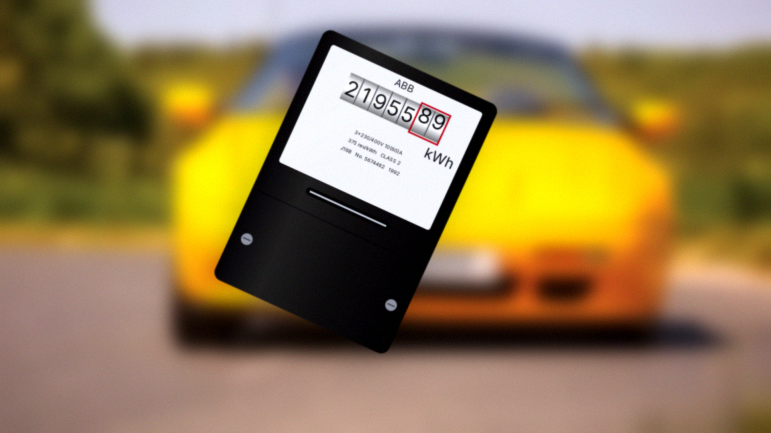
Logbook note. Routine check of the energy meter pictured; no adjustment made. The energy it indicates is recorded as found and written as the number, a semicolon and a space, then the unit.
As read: 21955.89; kWh
